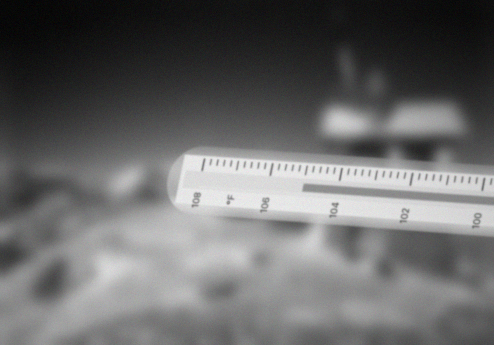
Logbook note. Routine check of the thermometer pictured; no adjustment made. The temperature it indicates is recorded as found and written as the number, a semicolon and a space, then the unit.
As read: 105; °F
